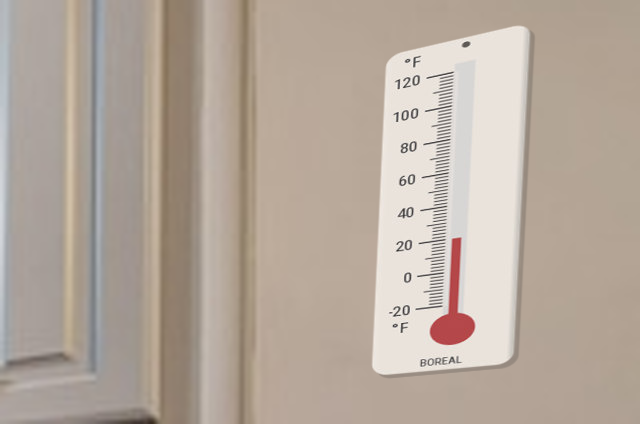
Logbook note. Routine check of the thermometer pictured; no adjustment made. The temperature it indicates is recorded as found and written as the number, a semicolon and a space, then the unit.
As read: 20; °F
